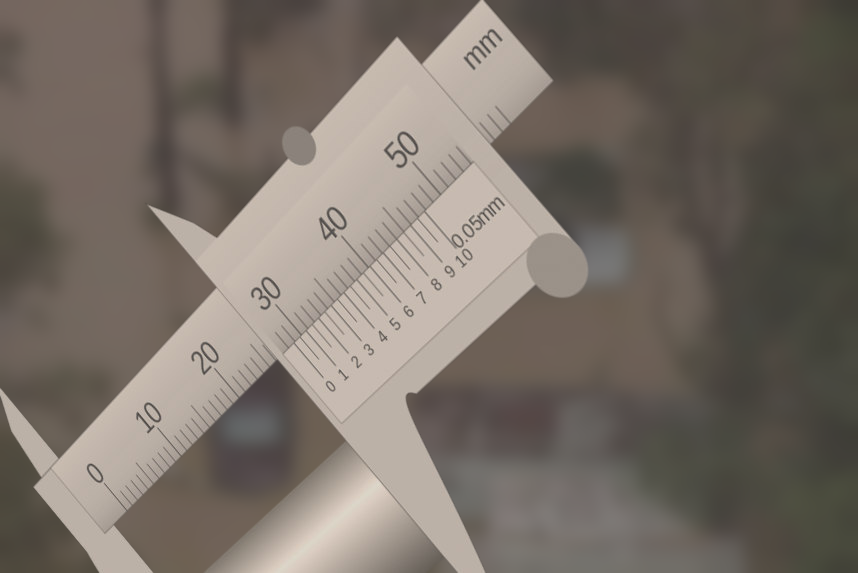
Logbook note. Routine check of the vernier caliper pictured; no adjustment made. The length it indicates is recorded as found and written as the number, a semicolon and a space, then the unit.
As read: 28.8; mm
